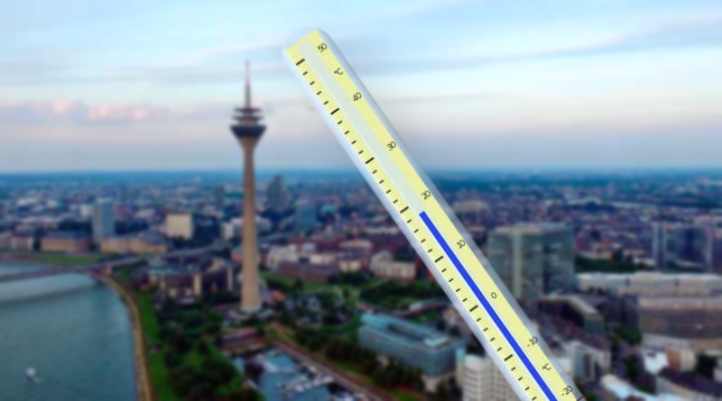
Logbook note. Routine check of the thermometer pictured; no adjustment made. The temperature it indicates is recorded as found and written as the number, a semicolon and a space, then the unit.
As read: 18; °C
